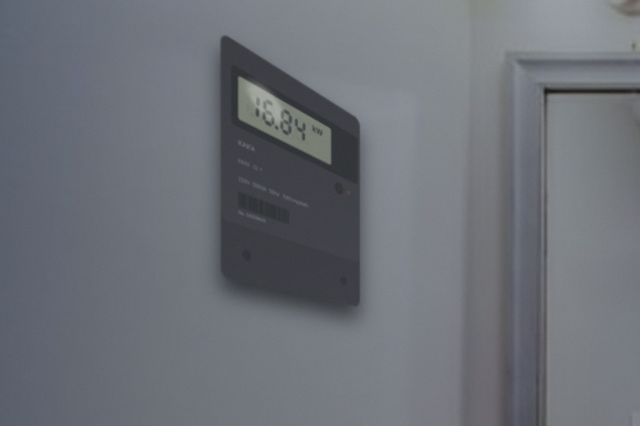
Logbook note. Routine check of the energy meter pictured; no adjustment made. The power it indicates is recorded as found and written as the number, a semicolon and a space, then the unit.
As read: 16.84; kW
